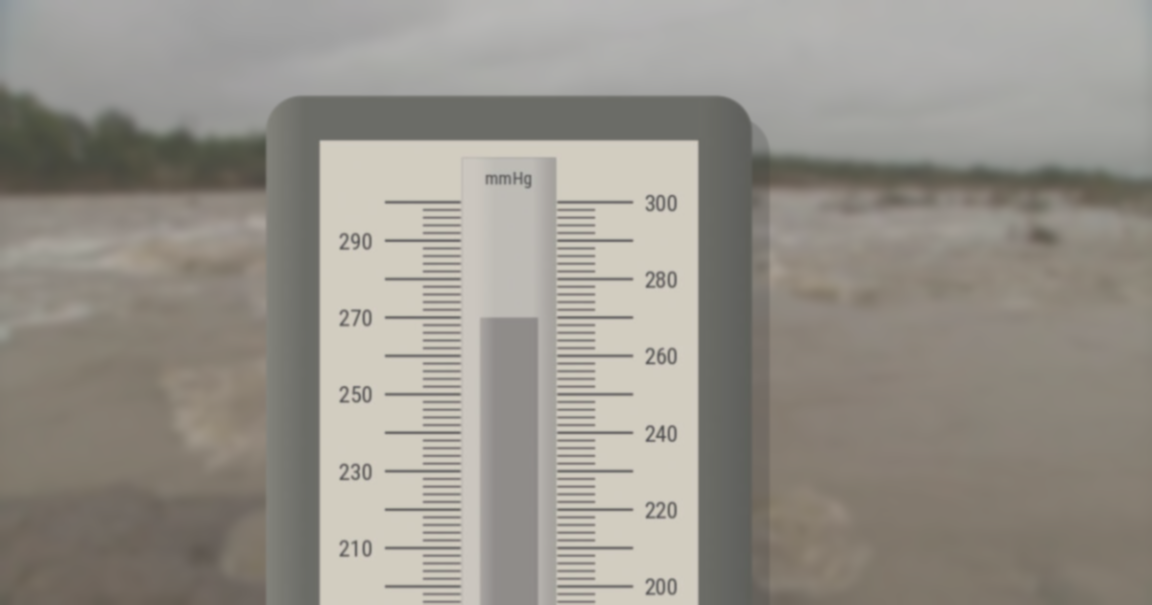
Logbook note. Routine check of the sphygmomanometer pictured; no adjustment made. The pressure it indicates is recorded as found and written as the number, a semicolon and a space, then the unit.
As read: 270; mmHg
